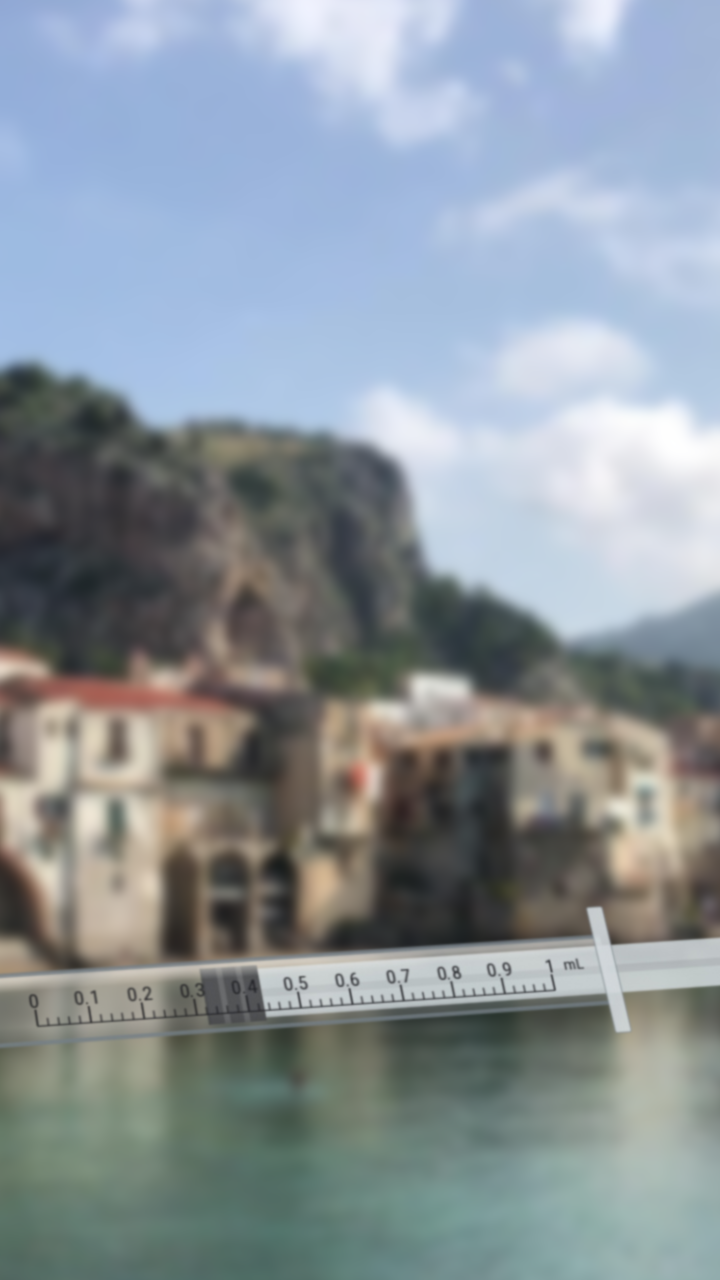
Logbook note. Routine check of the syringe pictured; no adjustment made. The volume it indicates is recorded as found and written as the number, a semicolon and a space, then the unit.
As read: 0.32; mL
